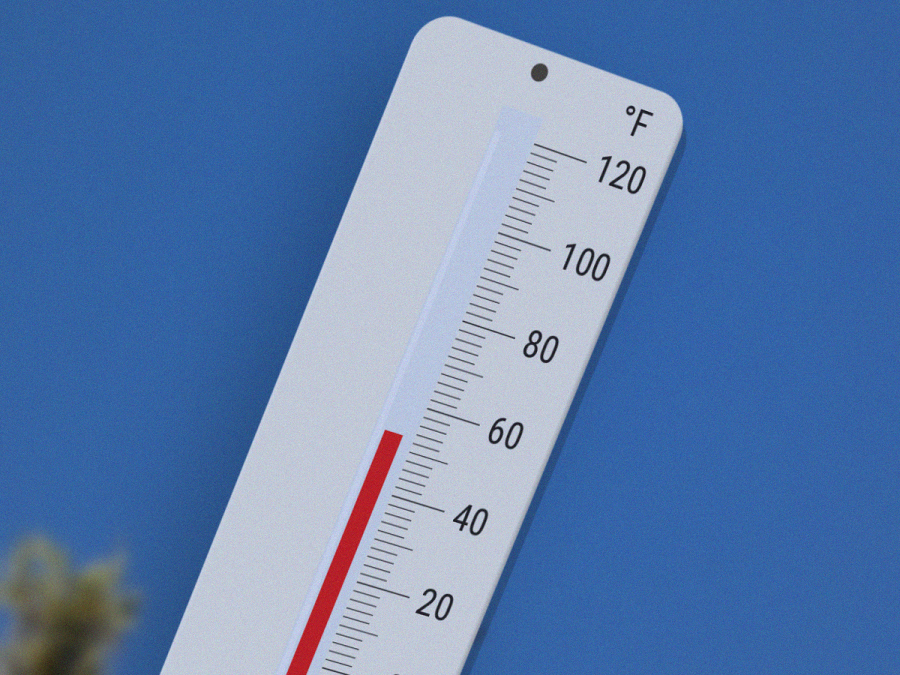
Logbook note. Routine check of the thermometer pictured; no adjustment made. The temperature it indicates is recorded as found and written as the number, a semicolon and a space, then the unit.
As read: 53; °F
